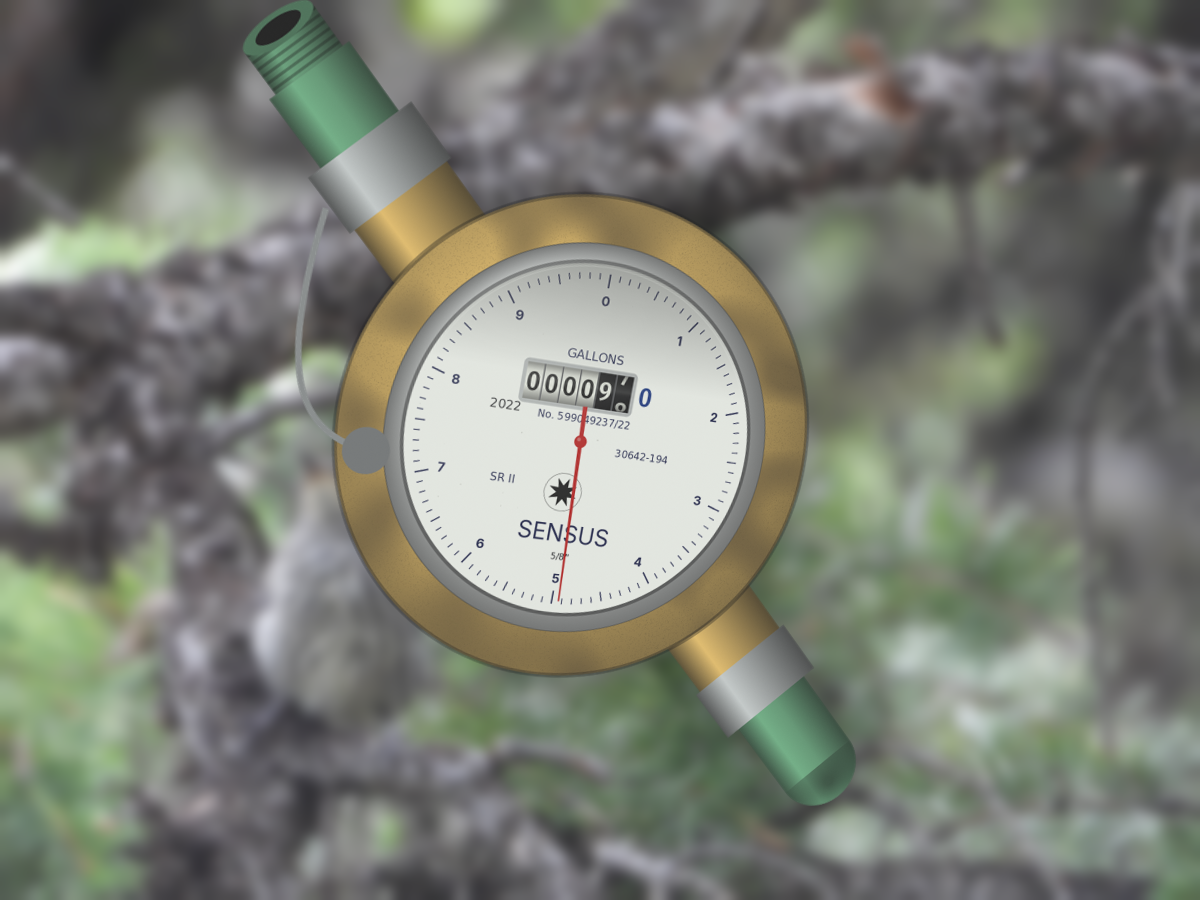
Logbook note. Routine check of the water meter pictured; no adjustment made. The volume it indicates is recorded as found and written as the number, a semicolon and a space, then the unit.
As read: 974.9; gal
